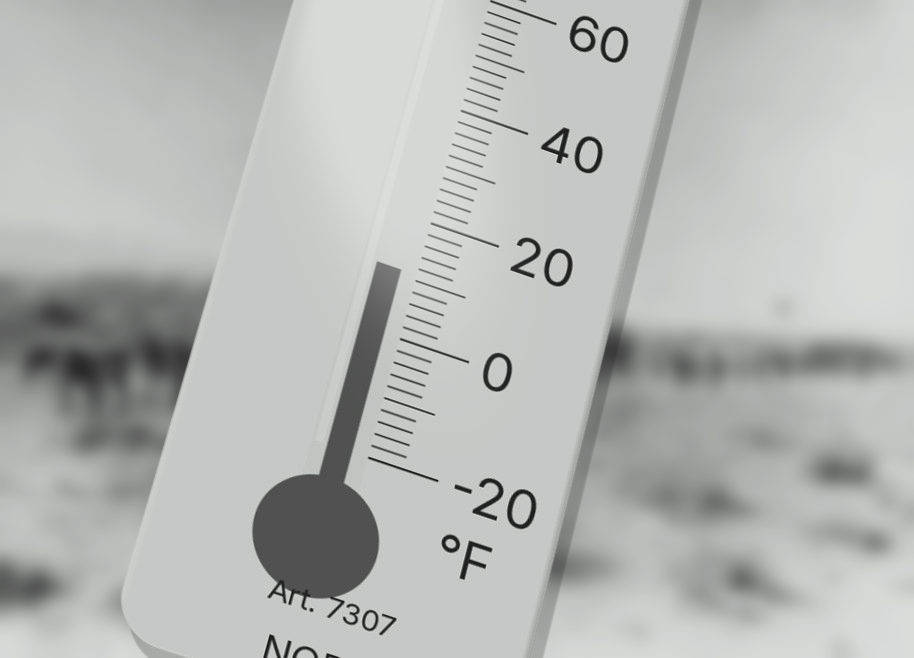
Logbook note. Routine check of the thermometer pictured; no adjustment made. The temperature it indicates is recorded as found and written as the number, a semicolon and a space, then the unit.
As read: 11; °F
